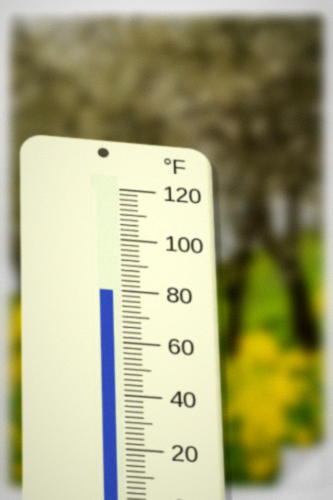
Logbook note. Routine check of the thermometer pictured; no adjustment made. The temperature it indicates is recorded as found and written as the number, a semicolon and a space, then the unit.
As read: 80; °F
